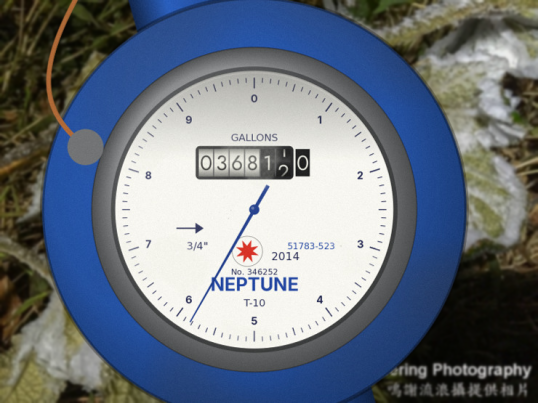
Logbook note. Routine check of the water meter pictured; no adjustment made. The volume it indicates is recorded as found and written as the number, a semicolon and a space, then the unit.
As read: 368115.8; gal
